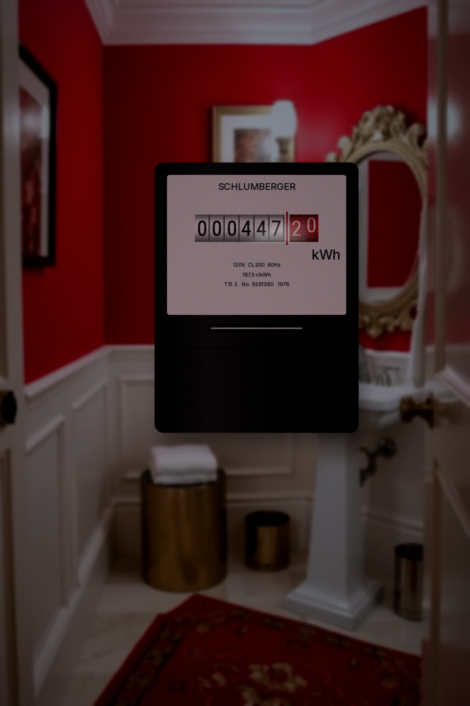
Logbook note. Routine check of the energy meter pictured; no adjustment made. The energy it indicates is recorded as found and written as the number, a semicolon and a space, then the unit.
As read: 447.20; kWh
